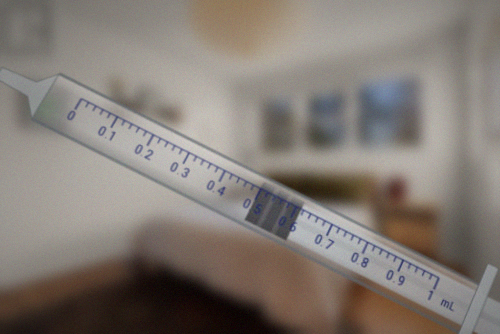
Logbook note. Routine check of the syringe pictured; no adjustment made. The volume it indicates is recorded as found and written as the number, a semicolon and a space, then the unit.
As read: 0.5; mL
